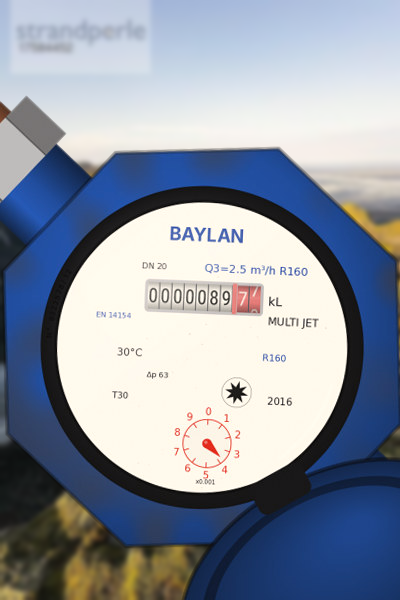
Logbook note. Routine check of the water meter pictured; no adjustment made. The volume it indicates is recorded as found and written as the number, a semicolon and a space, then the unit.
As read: 89.773; kL
